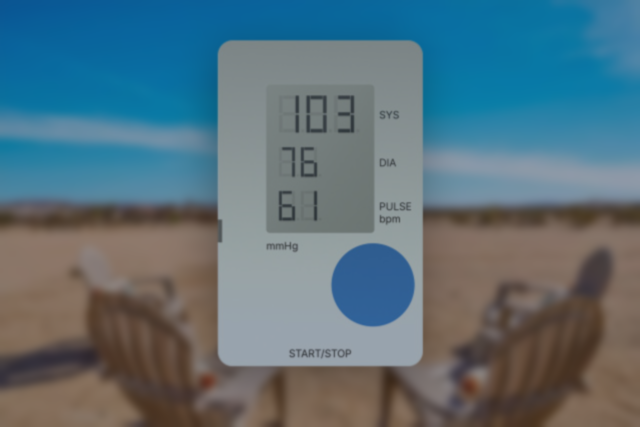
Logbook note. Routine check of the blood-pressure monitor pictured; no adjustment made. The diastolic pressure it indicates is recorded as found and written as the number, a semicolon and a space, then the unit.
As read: 76; mmHg
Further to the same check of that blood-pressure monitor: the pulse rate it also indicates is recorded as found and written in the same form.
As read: 61; bpm
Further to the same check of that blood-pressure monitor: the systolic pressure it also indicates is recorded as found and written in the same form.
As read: 103; mmHg
